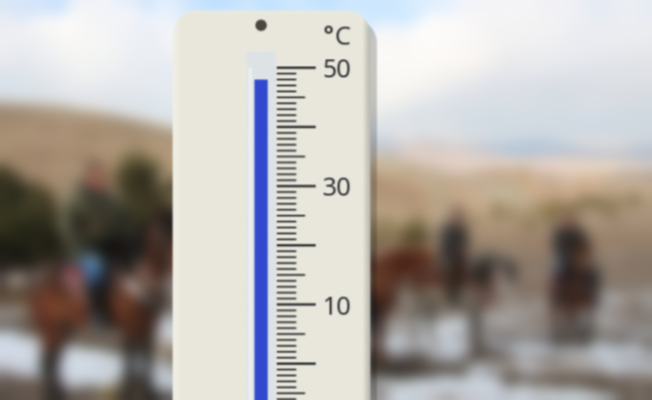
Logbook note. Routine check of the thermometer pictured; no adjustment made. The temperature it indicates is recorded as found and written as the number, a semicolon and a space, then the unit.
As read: 48; °C
